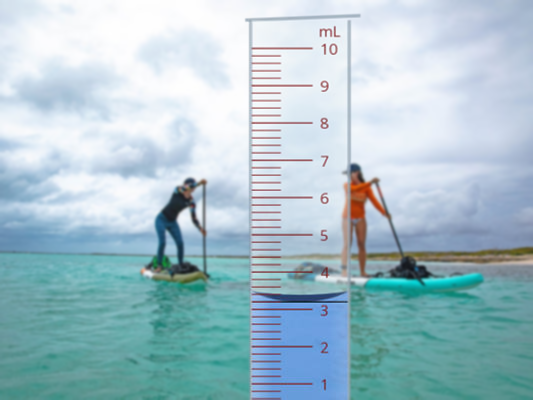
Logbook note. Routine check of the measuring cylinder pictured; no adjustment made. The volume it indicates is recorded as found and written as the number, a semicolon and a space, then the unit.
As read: 3.2; mL
